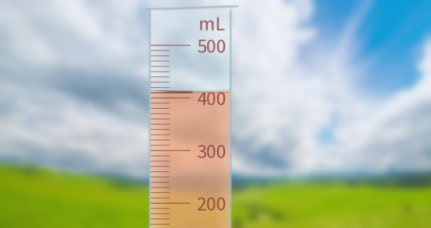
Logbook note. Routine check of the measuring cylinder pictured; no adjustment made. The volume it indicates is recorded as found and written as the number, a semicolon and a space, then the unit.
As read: 410; mL
